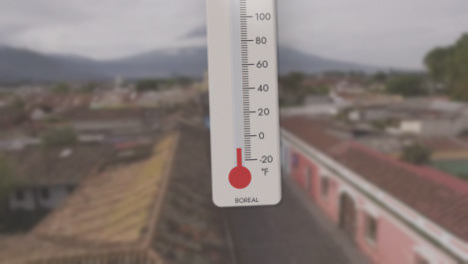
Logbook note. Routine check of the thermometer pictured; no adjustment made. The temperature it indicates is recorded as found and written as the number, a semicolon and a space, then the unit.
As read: -10; °F
